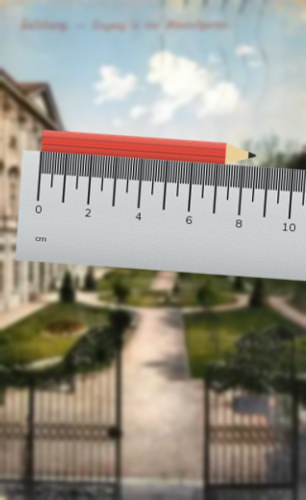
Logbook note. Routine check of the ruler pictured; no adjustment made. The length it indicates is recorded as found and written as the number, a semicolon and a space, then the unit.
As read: 8.5; cm
